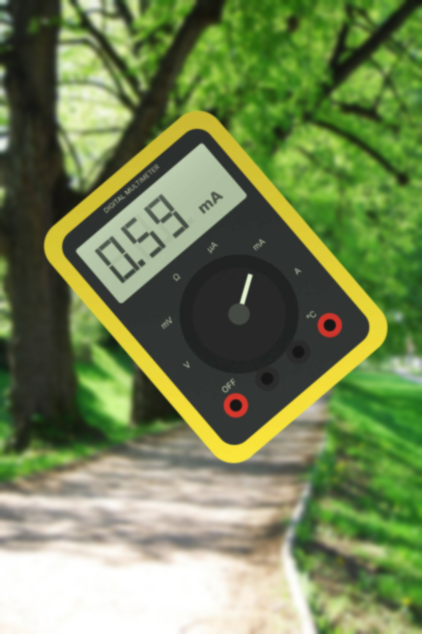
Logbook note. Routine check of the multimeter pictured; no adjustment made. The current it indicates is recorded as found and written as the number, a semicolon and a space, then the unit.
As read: 0.59; mA
